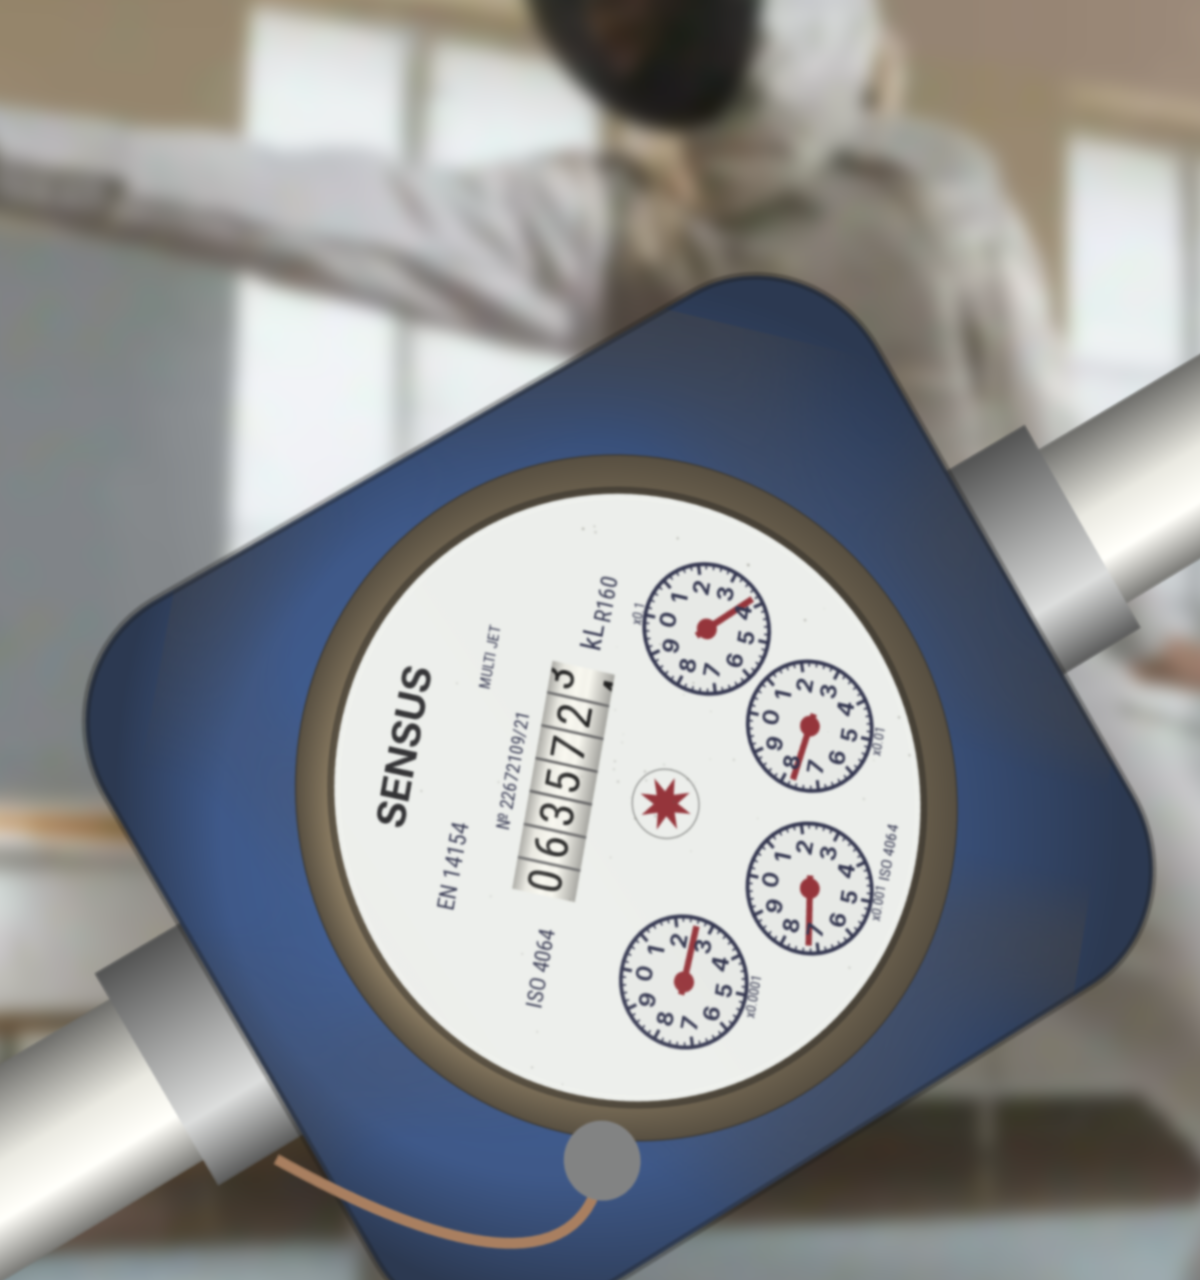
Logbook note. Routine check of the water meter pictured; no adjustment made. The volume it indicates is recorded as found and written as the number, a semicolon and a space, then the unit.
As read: 635723.3772; kL
